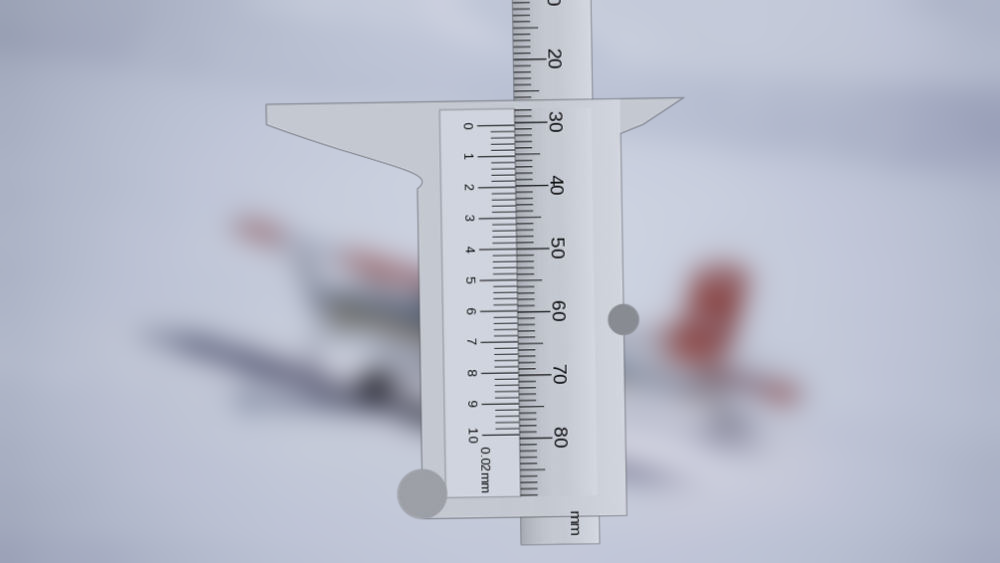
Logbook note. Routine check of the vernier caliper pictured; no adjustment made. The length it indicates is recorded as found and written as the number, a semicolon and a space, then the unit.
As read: 30.4; mm
